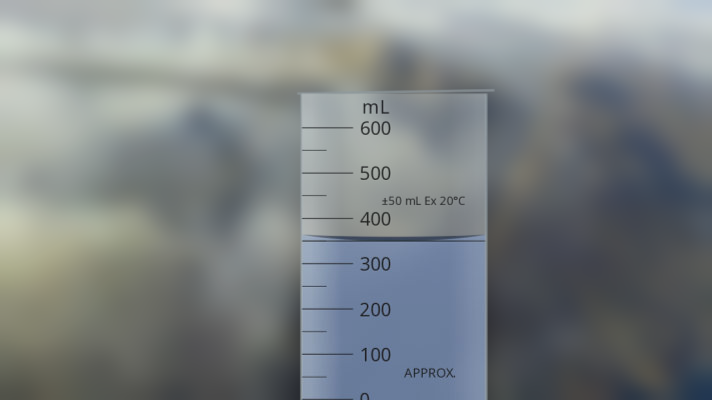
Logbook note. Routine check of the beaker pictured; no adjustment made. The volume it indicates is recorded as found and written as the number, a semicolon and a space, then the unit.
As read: 350; mL
